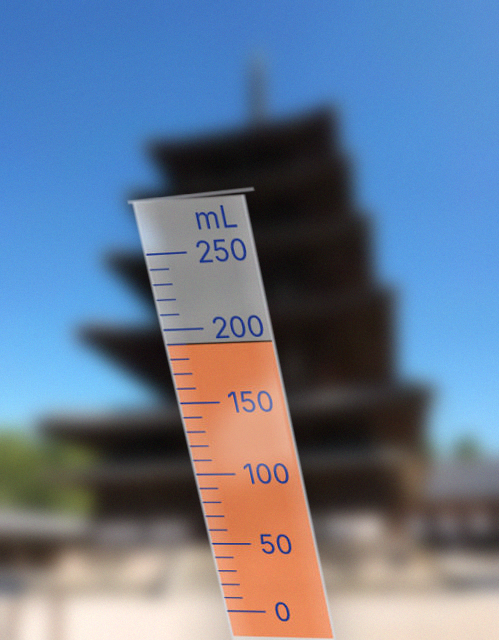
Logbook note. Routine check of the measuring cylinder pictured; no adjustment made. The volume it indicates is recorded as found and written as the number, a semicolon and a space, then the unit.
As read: 190; mL
